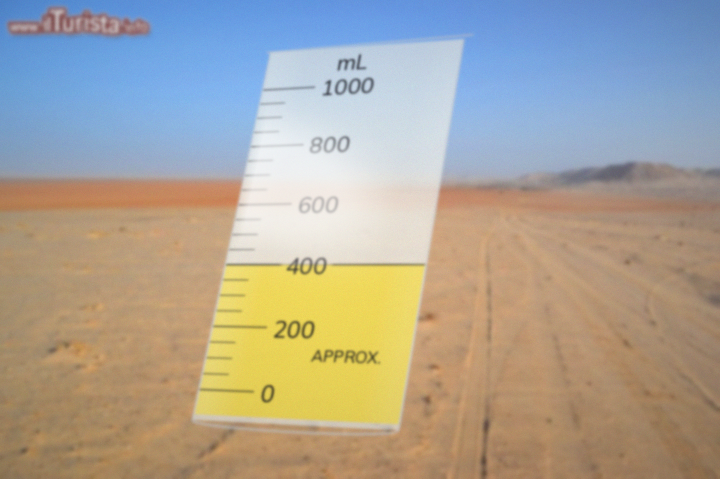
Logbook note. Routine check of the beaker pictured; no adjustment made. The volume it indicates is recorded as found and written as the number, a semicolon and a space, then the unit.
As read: 400; mL
